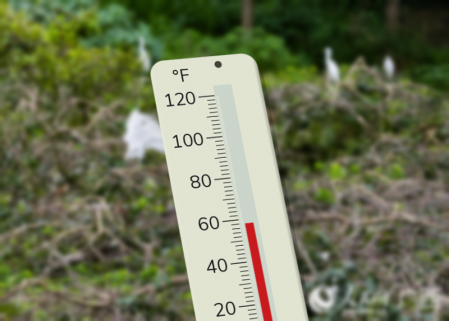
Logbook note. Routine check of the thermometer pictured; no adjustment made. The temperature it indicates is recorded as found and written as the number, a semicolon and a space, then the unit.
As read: 58; °F
